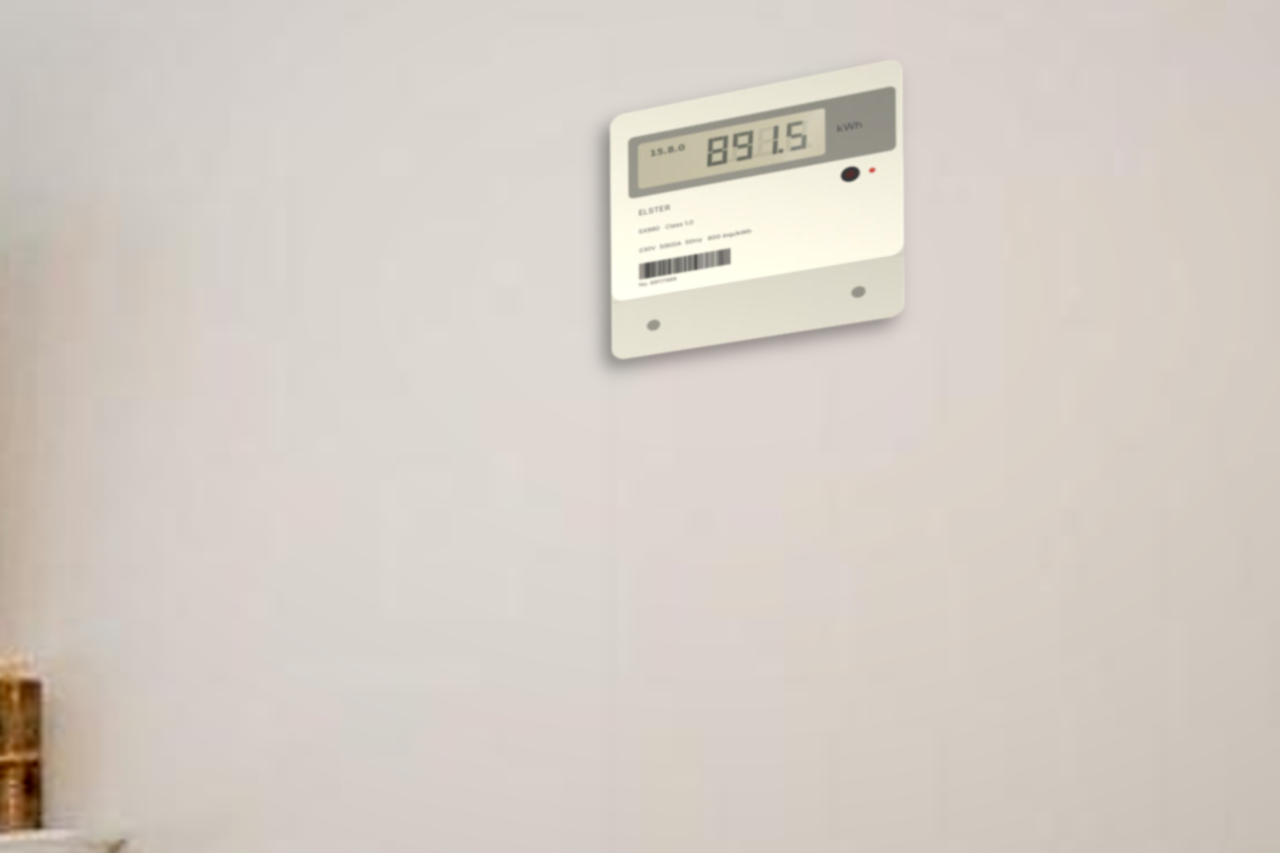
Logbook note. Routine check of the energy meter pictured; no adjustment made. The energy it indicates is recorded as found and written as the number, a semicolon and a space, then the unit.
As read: 891.5; kWh
